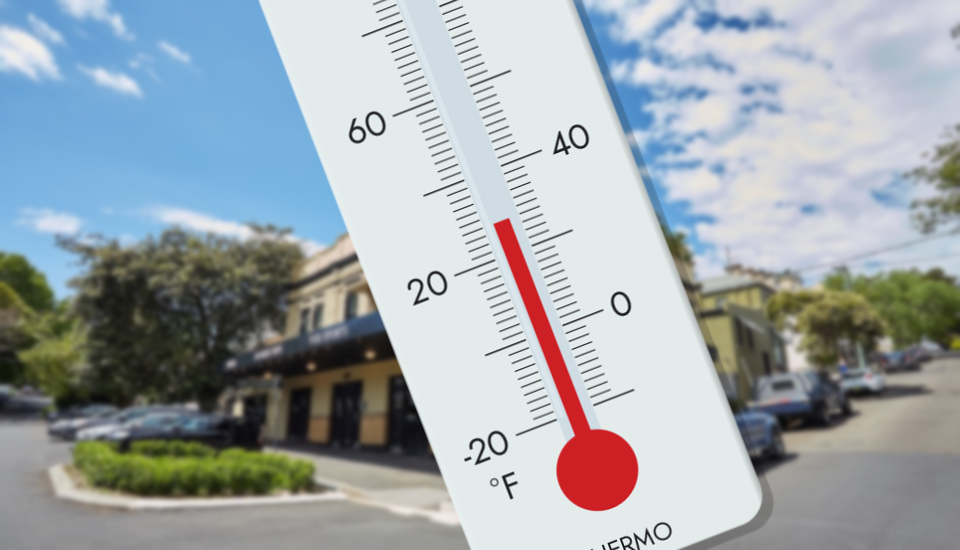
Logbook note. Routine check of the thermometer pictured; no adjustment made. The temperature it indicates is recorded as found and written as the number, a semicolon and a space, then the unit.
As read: 28; °F
